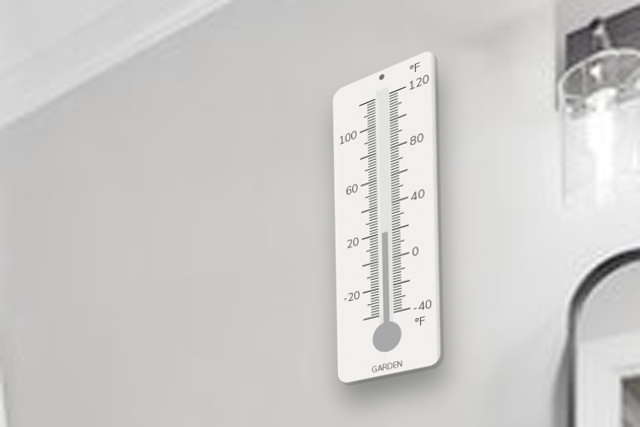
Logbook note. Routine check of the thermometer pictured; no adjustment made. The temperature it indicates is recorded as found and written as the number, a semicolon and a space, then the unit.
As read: 20; °F
